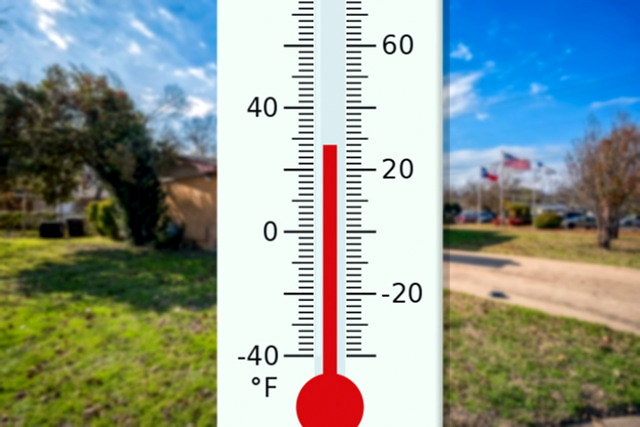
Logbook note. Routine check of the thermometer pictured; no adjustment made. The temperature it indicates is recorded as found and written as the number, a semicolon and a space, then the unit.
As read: 28; °F
